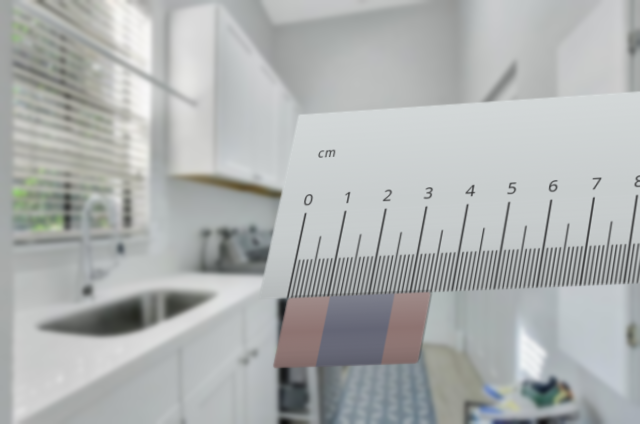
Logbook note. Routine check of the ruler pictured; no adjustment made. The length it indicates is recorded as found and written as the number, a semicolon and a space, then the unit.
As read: 3.5; cm
